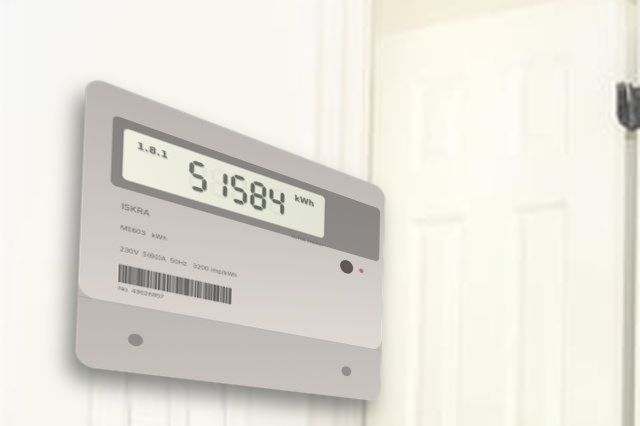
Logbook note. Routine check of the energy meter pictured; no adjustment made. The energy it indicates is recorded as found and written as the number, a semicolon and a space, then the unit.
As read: 51584; kWh
